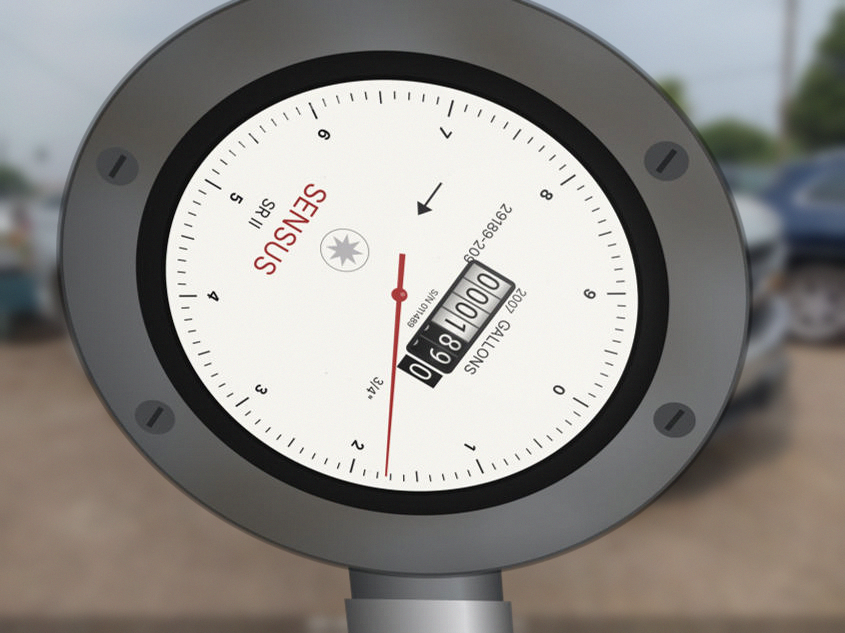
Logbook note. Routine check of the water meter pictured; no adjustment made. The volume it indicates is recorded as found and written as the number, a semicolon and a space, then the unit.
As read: 1891.7; gal
